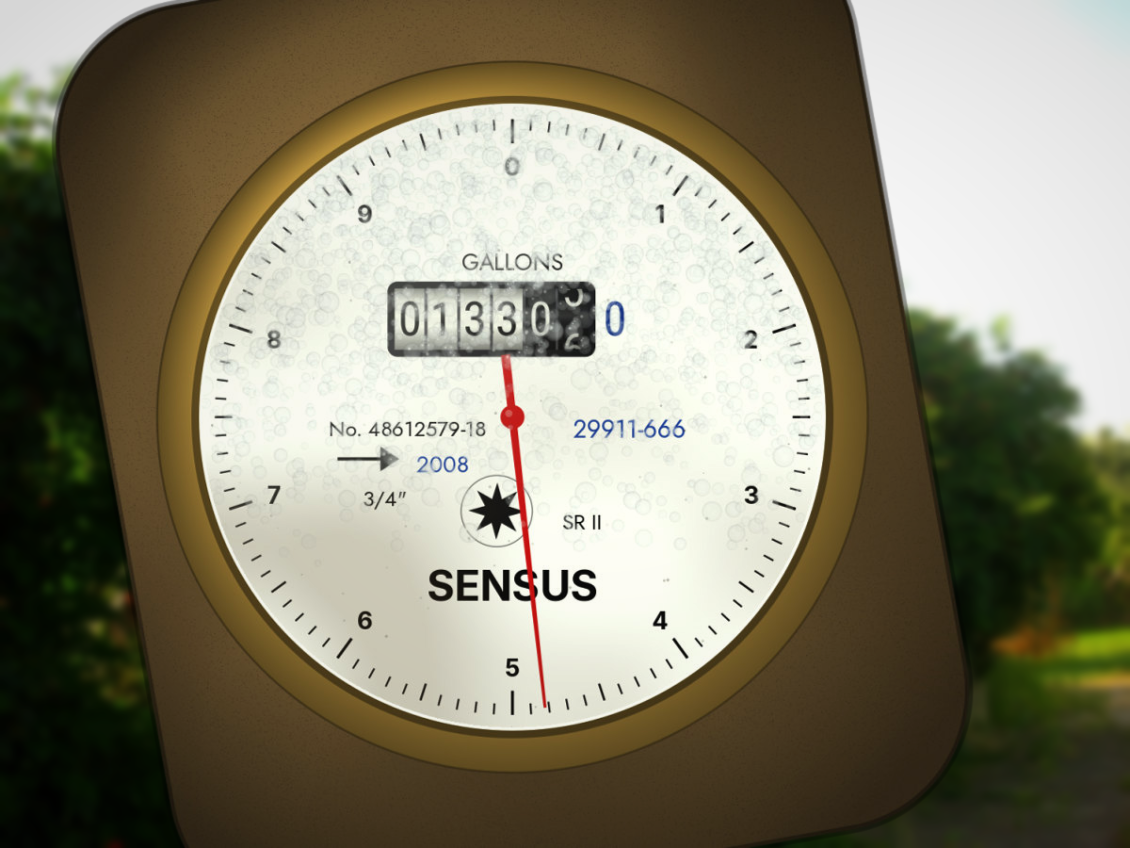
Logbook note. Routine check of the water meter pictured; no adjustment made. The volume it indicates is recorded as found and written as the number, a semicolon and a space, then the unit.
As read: 133054.8; gal
